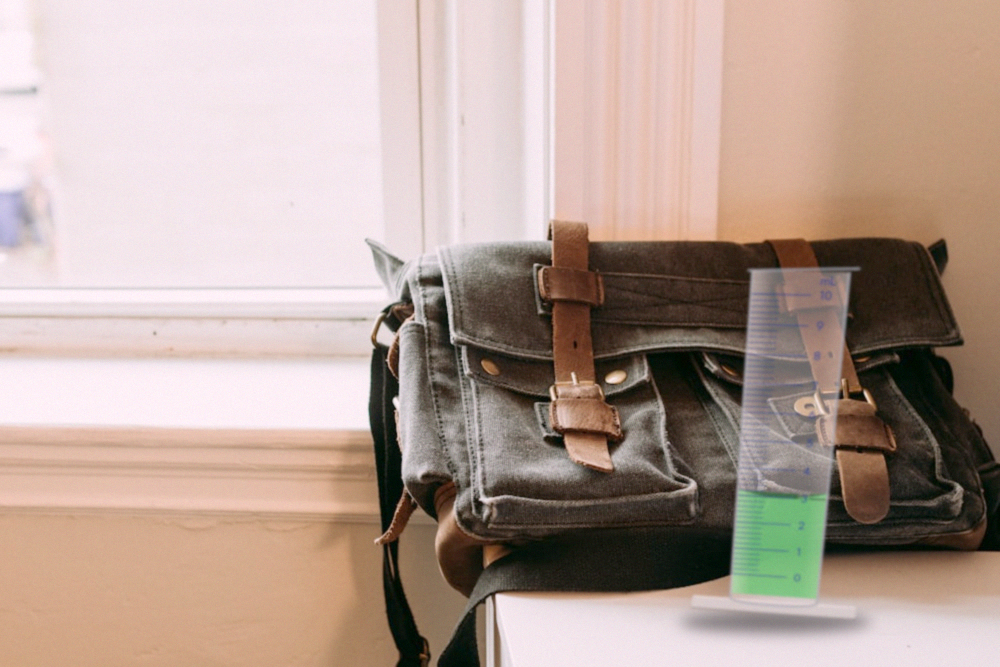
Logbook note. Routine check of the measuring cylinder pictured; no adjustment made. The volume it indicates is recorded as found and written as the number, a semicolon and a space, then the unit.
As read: 3; mL
